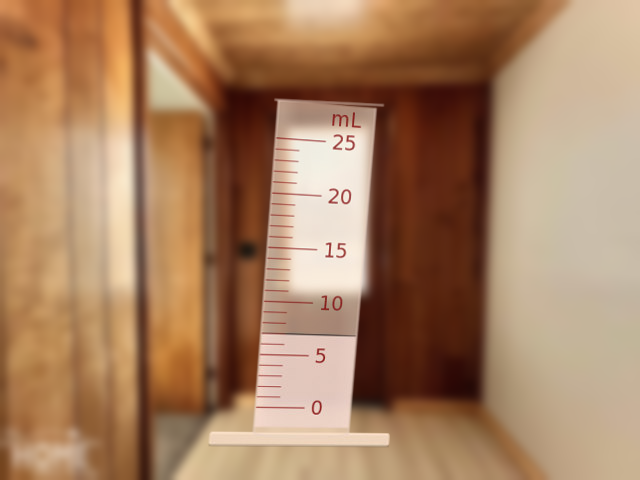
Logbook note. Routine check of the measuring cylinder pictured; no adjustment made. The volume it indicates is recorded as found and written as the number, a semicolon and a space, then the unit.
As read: 7; mL
